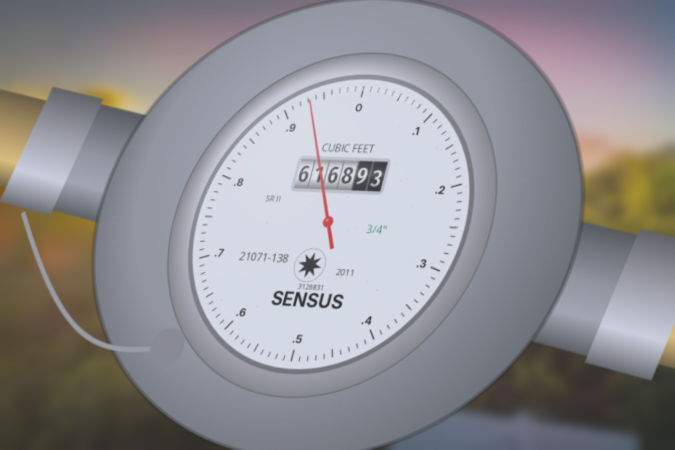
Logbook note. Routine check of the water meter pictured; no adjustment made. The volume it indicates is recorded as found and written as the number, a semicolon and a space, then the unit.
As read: 616892.93; ft³
